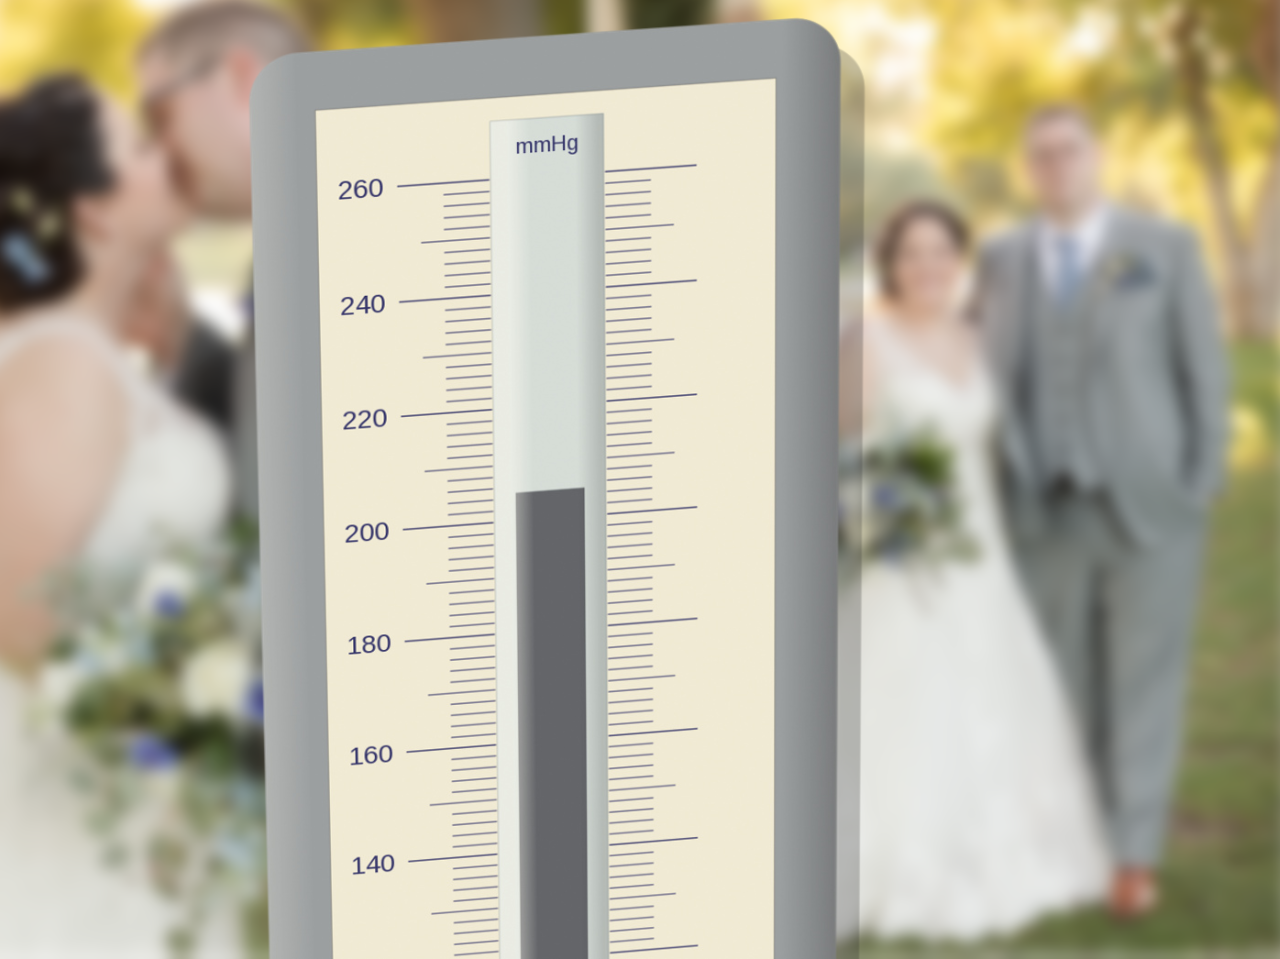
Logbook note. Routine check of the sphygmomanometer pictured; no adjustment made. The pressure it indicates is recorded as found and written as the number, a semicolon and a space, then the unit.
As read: 205; mmHg
